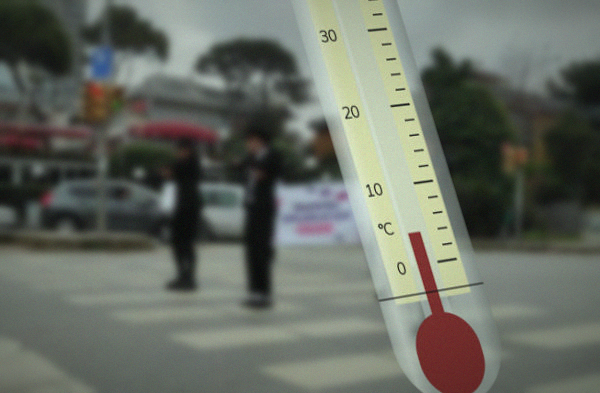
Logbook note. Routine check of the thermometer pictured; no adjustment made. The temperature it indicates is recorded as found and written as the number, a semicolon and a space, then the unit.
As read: 4; °C
